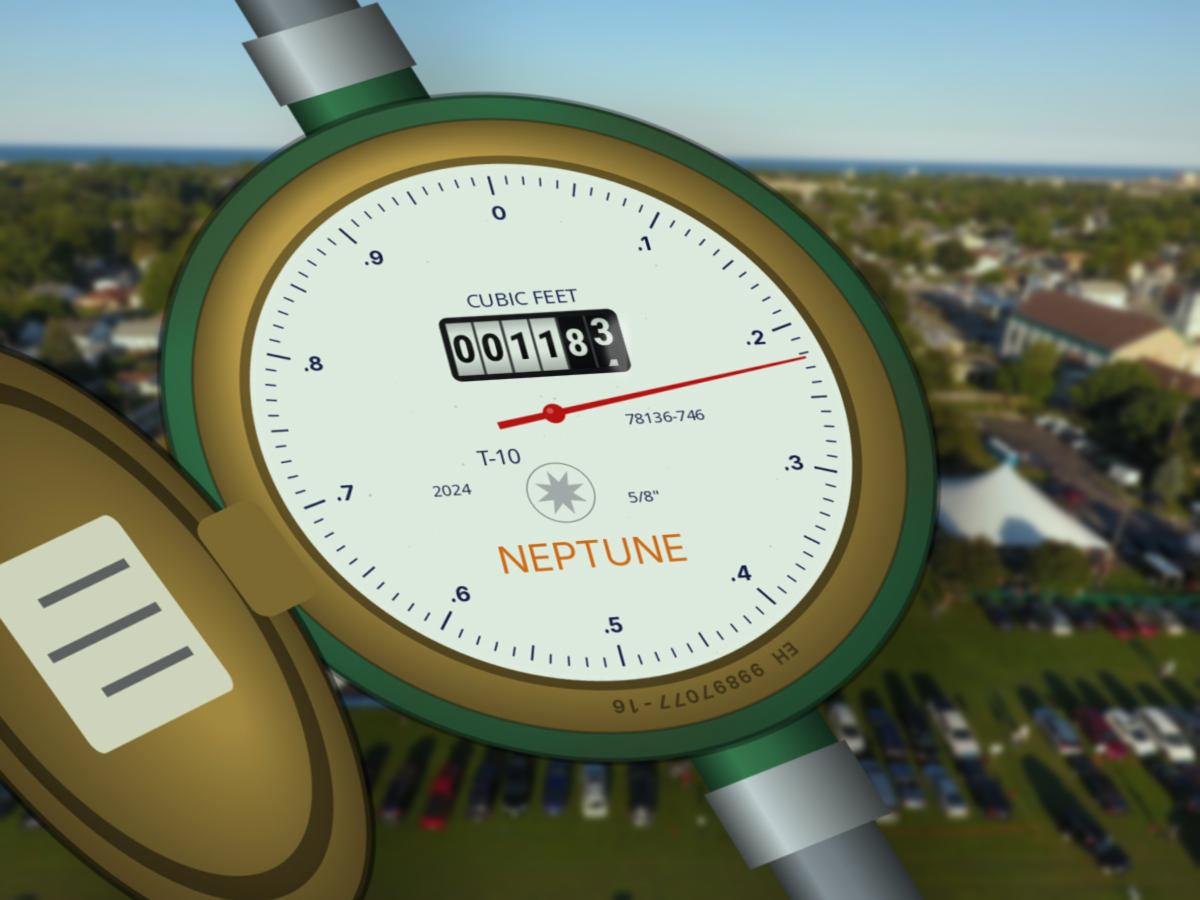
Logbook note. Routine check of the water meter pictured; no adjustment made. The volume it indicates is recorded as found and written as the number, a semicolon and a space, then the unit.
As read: 1183.22; ft³
